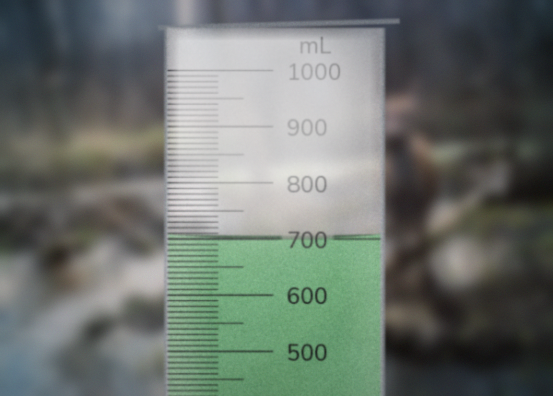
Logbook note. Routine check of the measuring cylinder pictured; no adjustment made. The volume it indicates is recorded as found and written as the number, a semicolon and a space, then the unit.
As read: 700; mL
